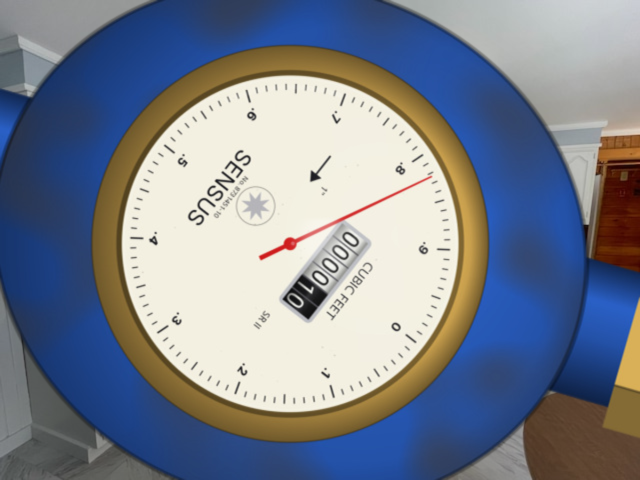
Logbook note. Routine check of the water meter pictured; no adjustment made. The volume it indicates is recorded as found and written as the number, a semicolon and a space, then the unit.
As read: 9.82; ft³
